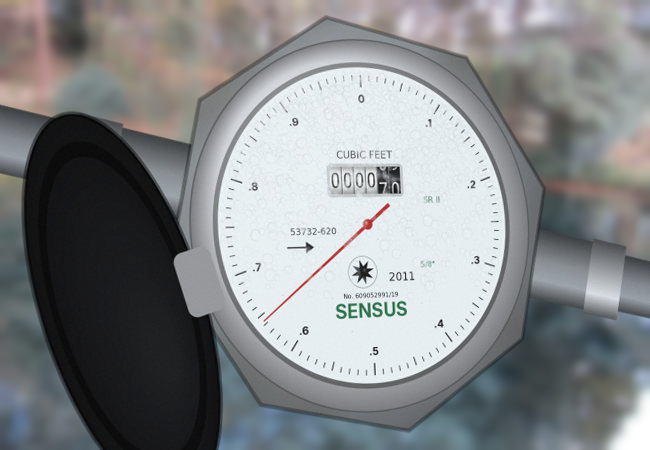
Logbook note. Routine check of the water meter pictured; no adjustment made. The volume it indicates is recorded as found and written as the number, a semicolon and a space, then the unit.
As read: 69.64; ft³
